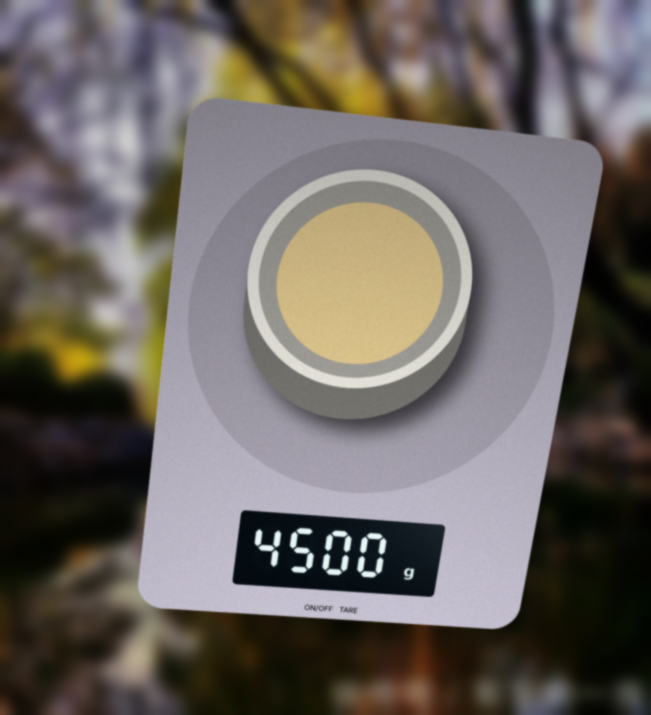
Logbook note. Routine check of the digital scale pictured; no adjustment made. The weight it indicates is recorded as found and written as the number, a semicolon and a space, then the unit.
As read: 4500; g
